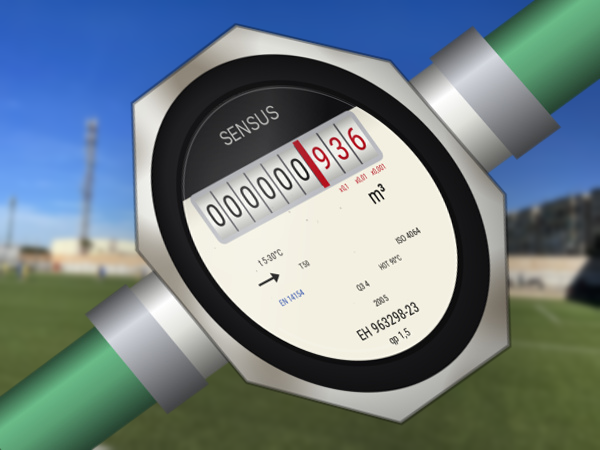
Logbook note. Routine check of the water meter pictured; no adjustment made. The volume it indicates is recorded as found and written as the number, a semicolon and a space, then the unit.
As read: 0.936; m³
